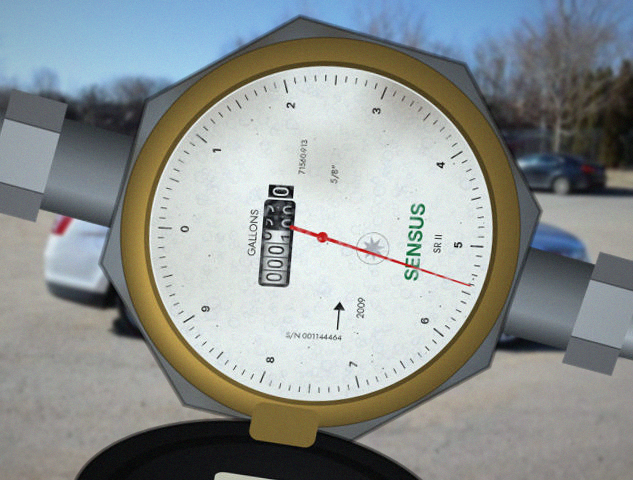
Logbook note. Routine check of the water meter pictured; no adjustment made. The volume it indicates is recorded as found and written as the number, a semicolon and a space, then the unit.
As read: 995.4; gal
